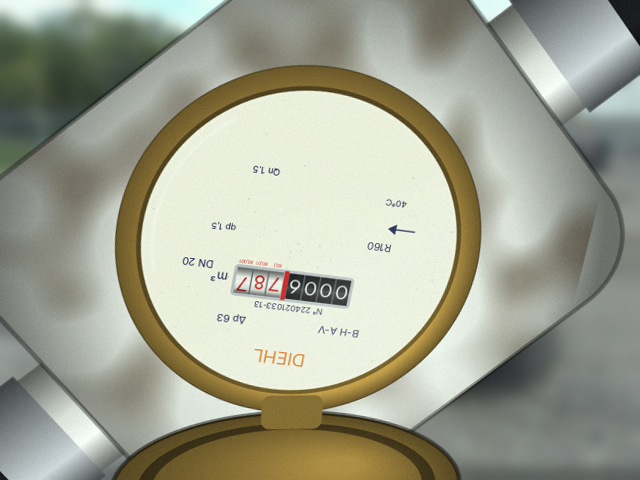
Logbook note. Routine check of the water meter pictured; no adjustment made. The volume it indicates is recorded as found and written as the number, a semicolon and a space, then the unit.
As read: 6.787; m³
